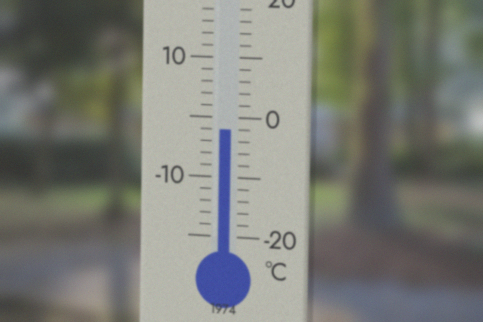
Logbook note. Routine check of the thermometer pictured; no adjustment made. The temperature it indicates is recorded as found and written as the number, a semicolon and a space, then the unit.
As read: -2; °C
